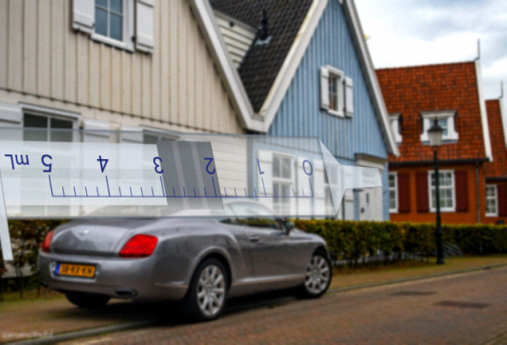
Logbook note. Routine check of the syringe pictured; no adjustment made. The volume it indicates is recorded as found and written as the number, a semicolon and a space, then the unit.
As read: 1.9; mL
